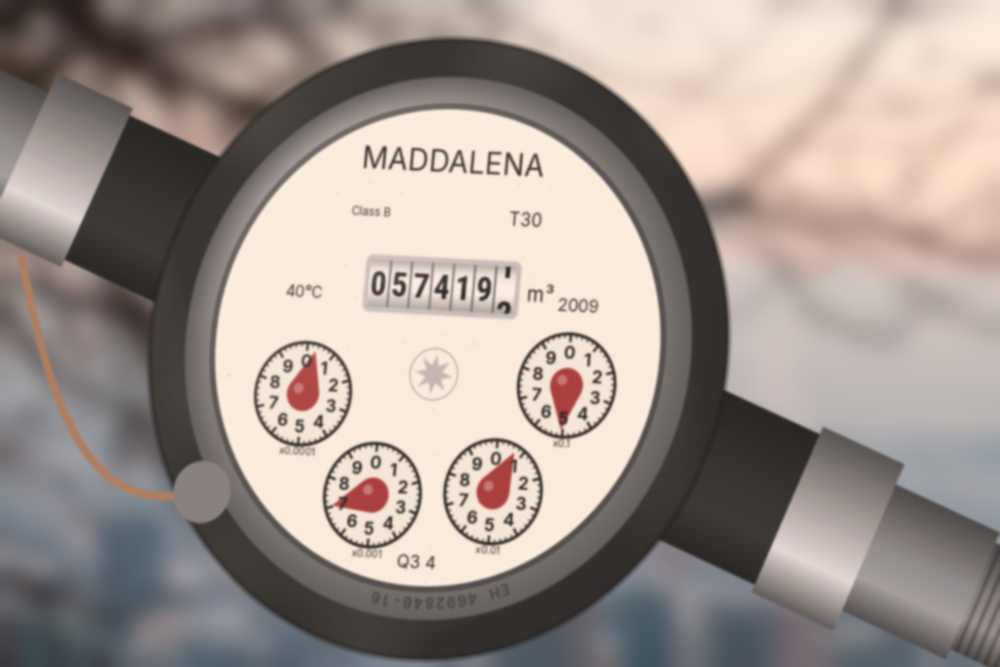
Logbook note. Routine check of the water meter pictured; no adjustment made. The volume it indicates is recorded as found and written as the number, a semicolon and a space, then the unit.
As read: 574191.5070; m³
